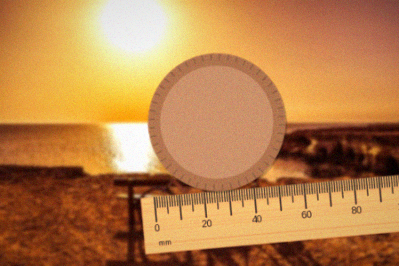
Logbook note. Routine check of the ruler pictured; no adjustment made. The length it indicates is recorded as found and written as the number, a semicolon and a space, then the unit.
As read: 55; mm
